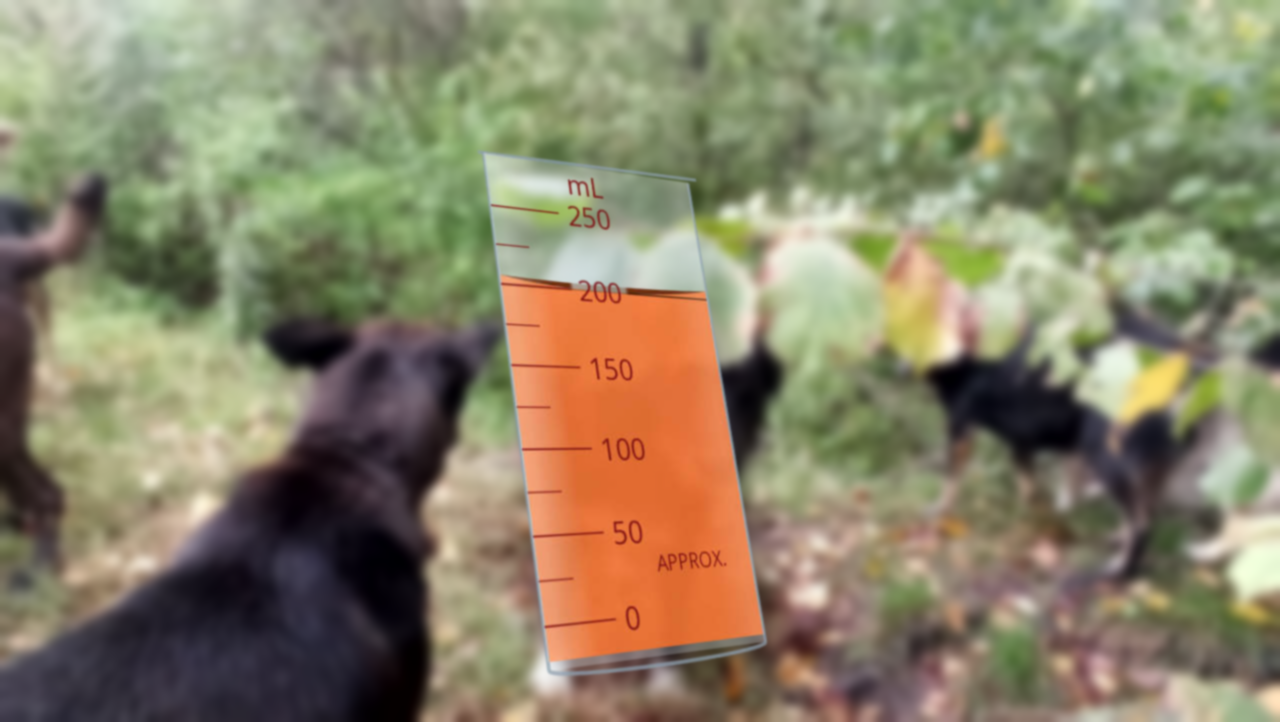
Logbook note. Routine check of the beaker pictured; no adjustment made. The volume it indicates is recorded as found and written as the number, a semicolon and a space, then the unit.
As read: 200; mL
